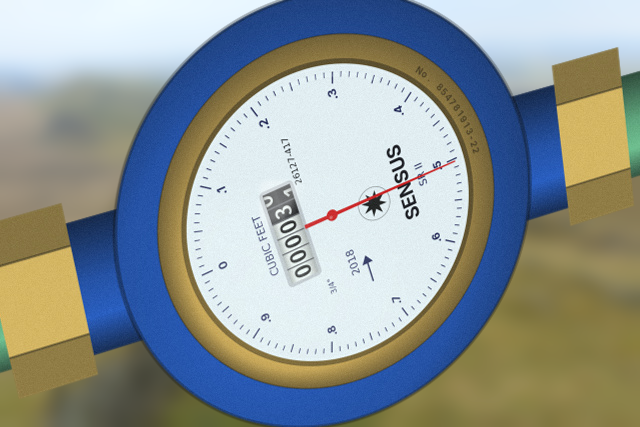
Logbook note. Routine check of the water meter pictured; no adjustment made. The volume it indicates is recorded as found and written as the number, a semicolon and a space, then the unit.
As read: 30.50; ft³
